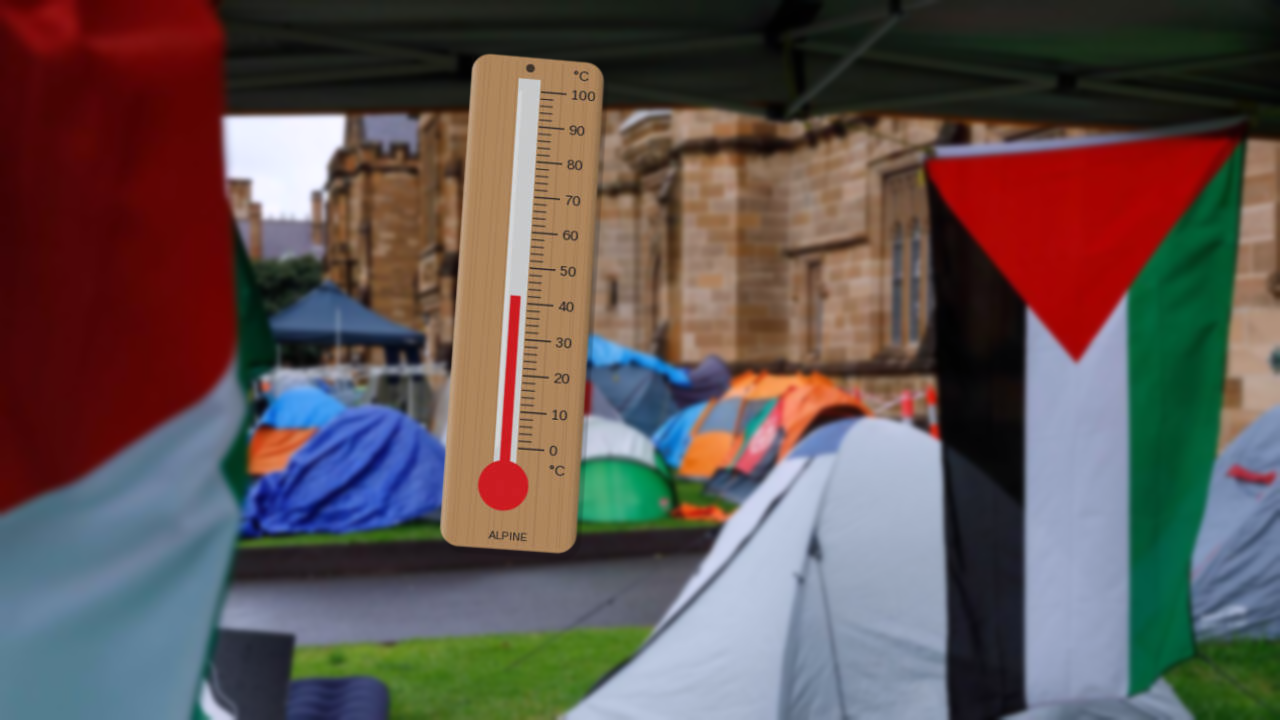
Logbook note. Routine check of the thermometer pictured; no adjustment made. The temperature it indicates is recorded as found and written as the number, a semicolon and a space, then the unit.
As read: 42; °C
